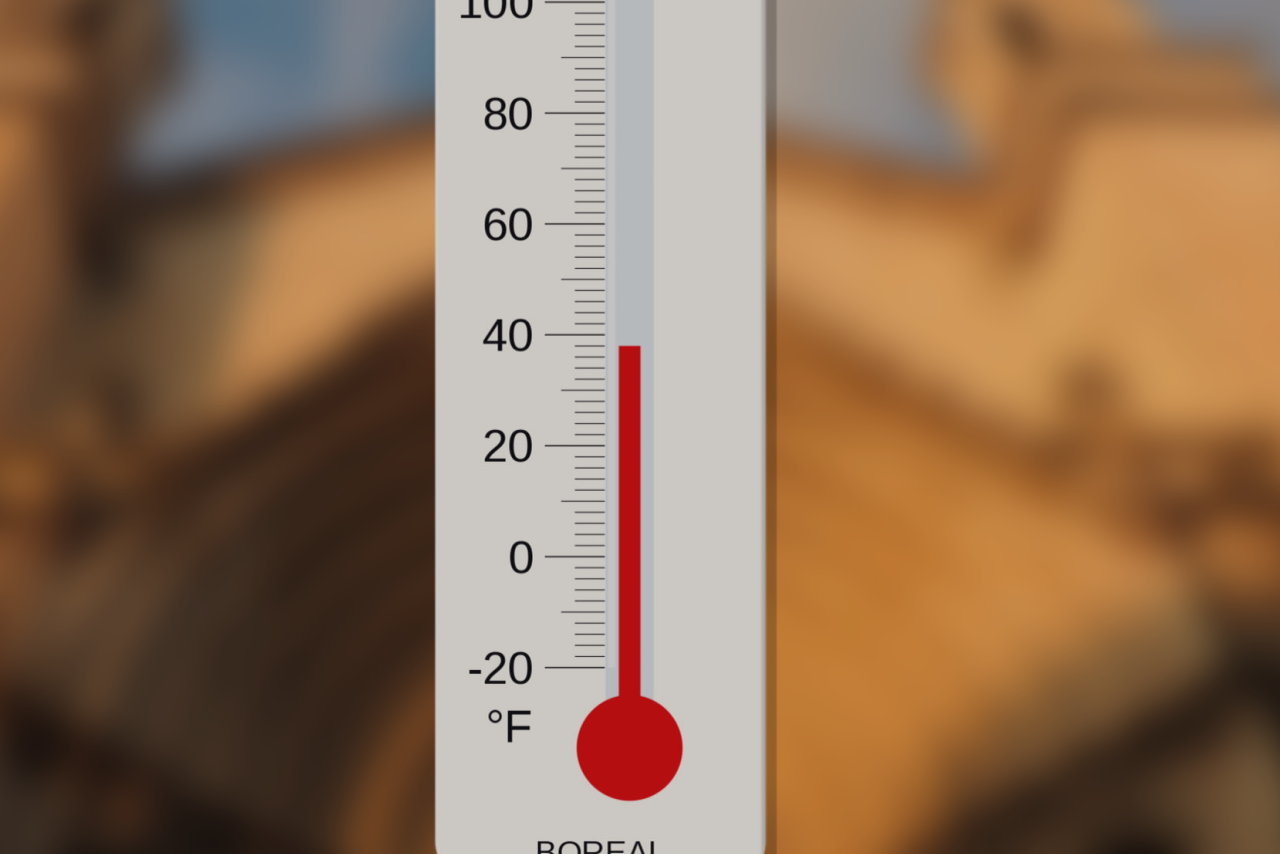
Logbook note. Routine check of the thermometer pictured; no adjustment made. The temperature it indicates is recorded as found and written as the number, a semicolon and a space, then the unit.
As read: 38; °F
